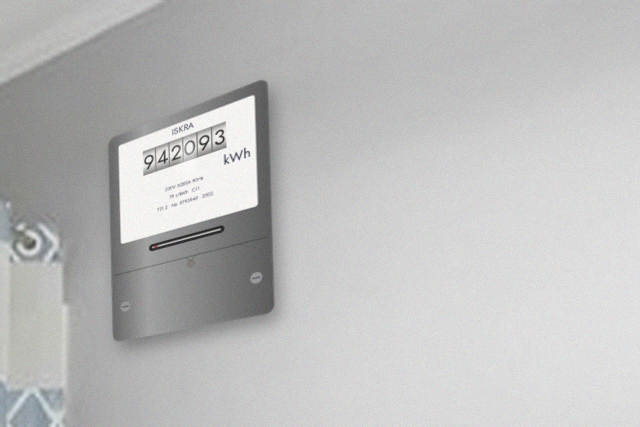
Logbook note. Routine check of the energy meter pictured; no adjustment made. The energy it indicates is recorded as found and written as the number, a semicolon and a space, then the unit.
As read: 942093; kWh
